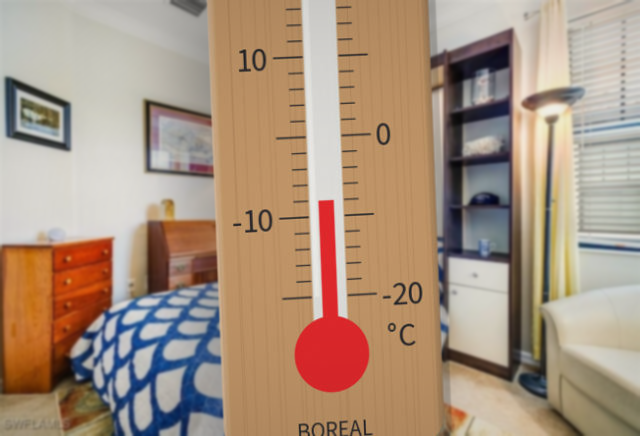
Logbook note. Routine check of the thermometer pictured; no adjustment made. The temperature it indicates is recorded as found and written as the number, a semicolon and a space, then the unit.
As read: -8; °C
